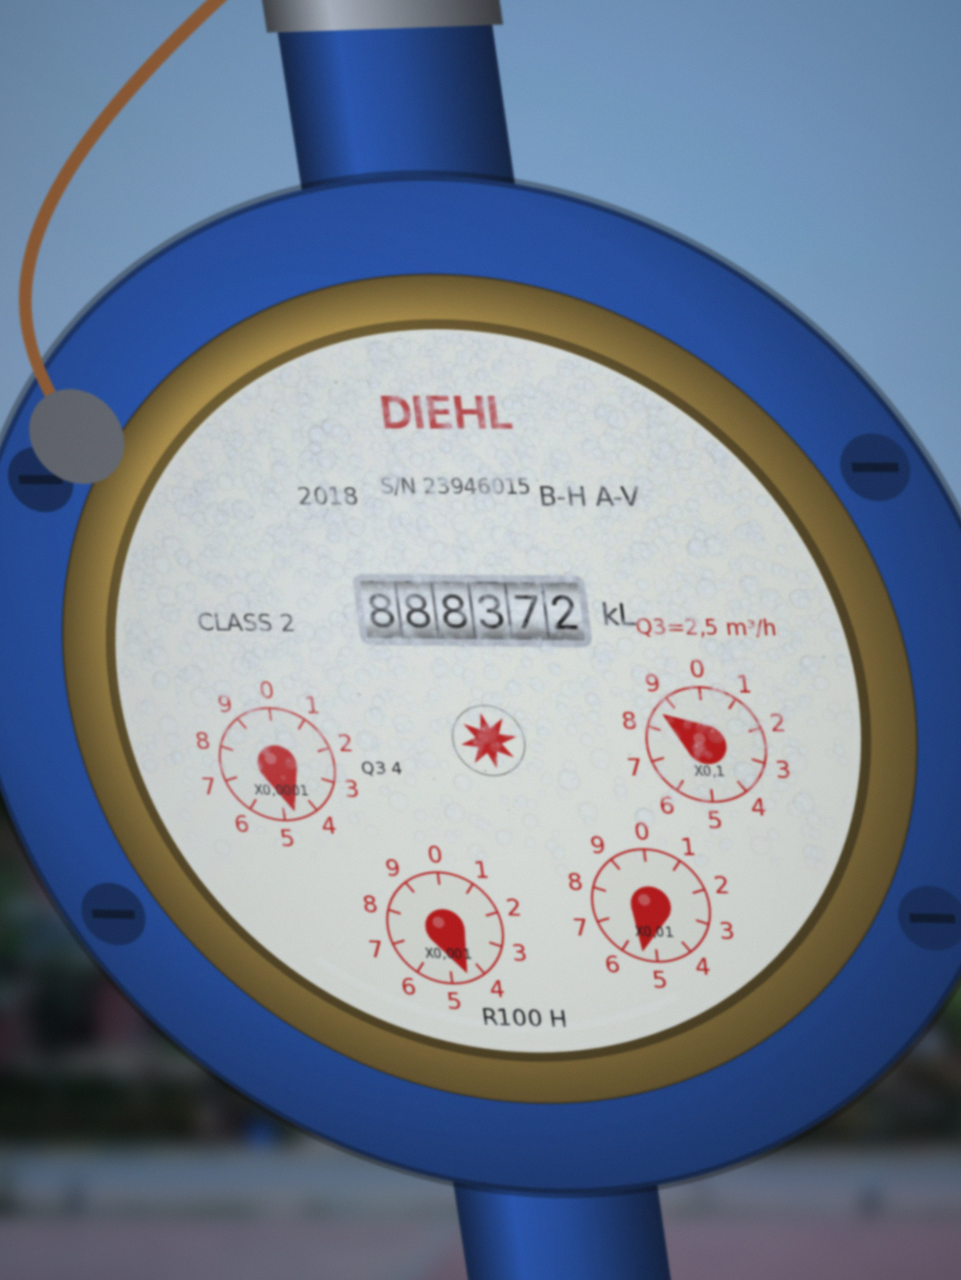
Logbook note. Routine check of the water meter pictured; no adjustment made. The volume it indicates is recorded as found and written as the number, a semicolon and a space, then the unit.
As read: 888372.8544; kL
